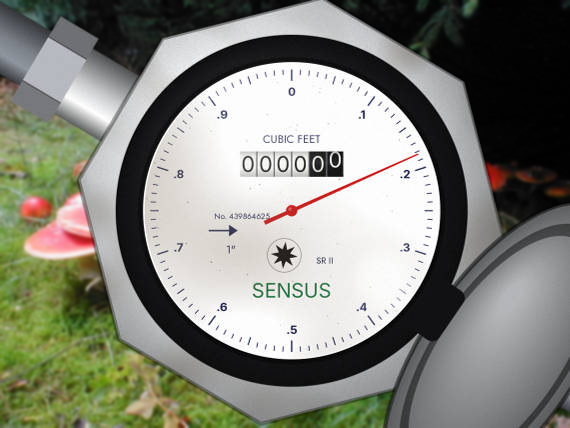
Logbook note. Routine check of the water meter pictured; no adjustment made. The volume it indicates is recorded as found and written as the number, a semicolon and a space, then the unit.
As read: 0.18; ft³
